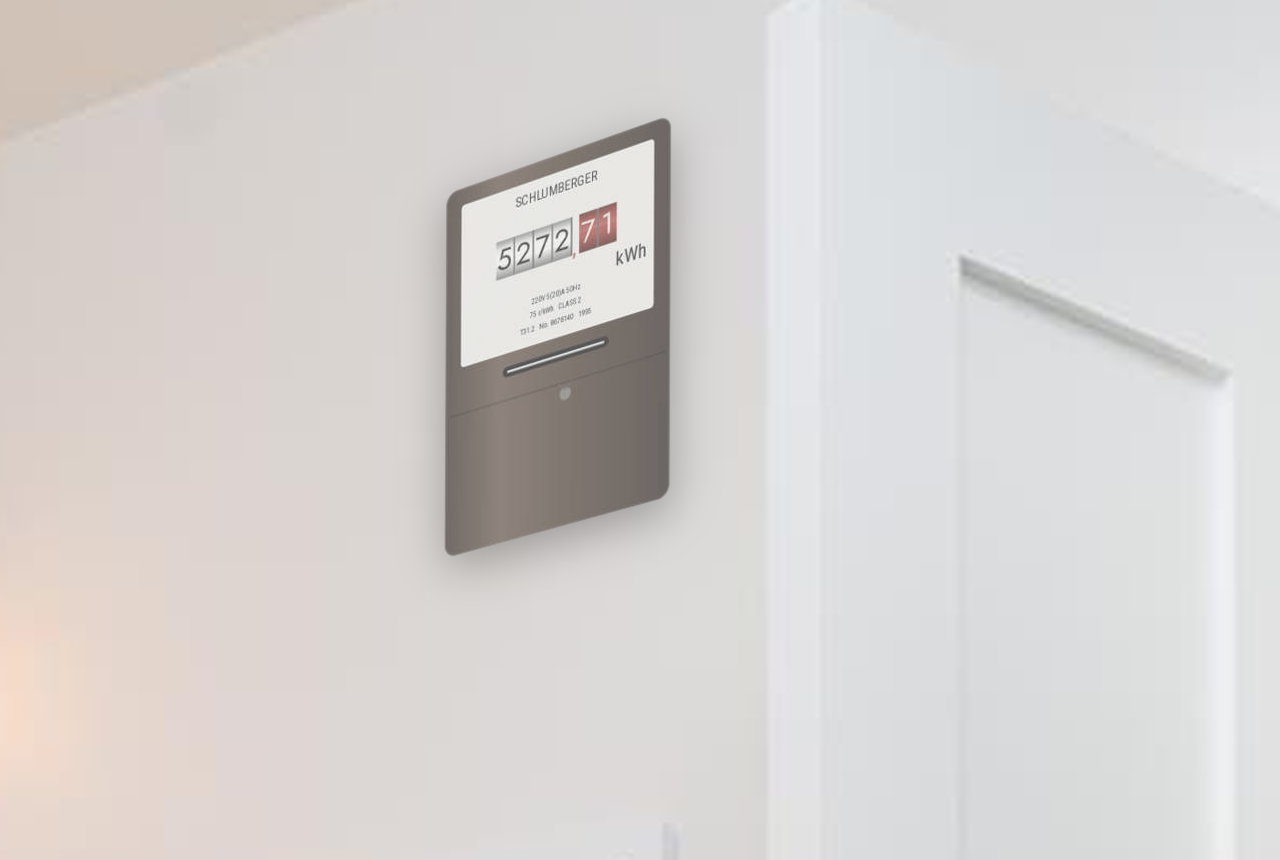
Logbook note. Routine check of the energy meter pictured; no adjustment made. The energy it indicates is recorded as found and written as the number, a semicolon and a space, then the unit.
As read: 5272.71; kWh
